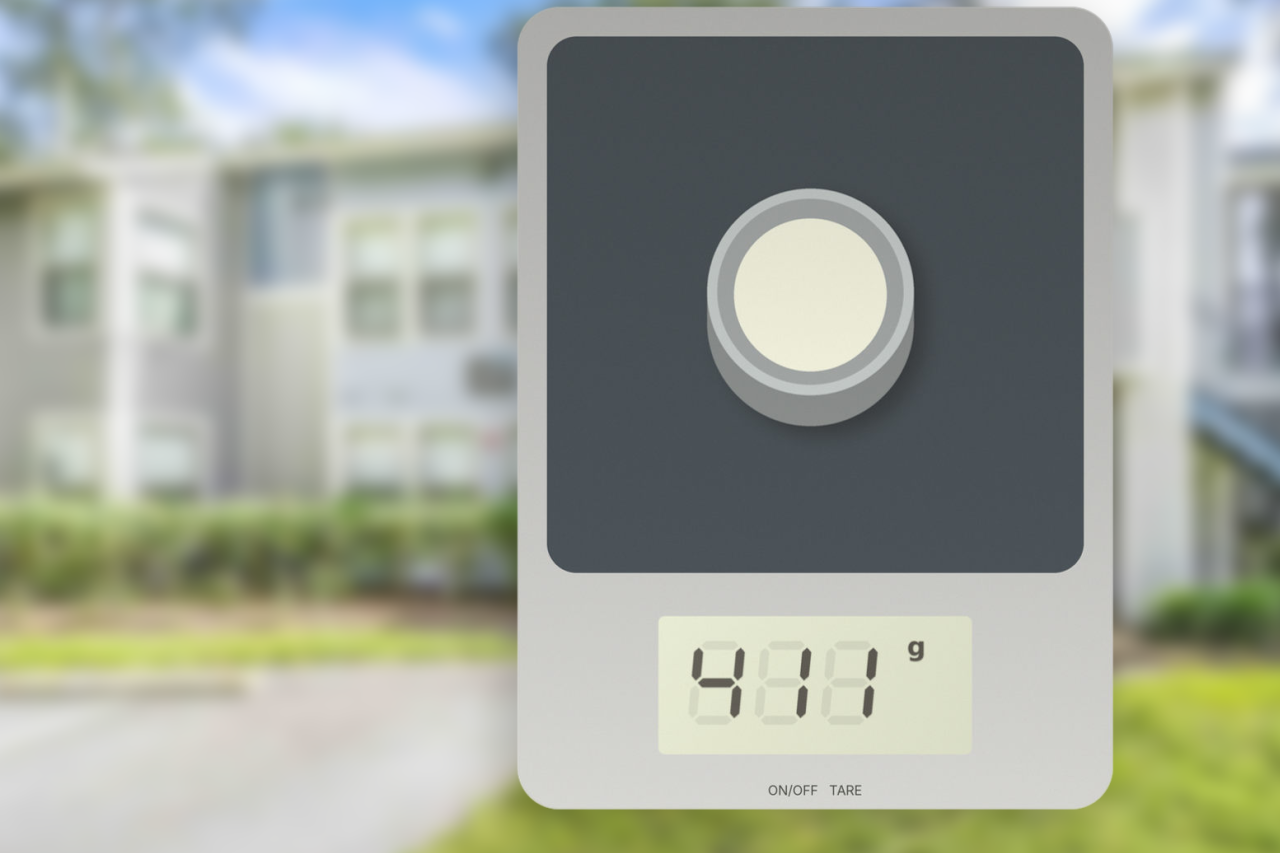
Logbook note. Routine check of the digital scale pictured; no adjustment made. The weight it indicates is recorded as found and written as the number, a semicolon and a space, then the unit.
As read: 411; g
